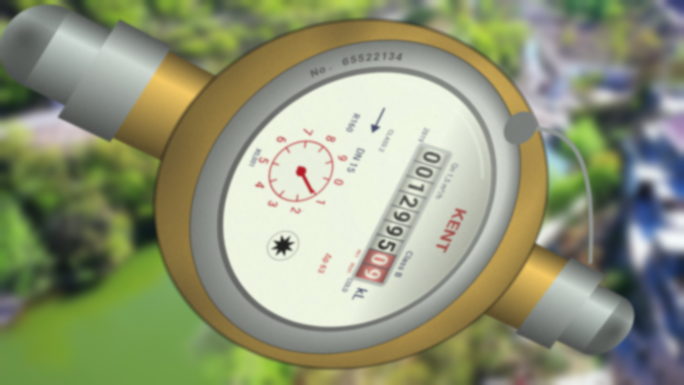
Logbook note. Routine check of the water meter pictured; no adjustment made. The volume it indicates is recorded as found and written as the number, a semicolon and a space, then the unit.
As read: 12995.091; kL
